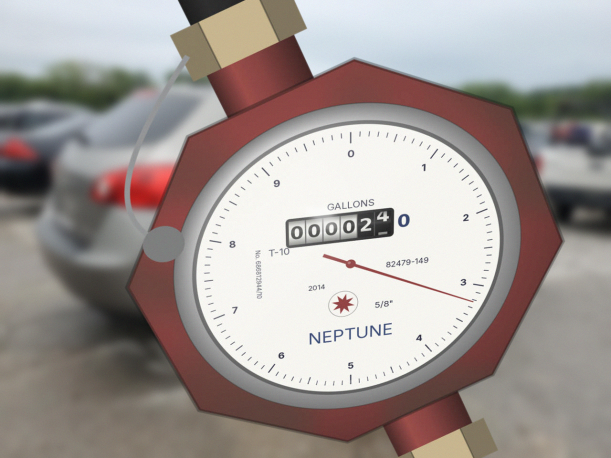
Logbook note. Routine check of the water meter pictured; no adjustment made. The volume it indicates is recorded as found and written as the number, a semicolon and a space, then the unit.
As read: 243.2; gal
